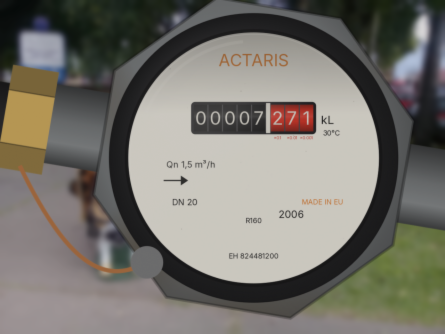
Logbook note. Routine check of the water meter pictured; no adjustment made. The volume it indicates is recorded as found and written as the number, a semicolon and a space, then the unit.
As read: 7.271; kL
